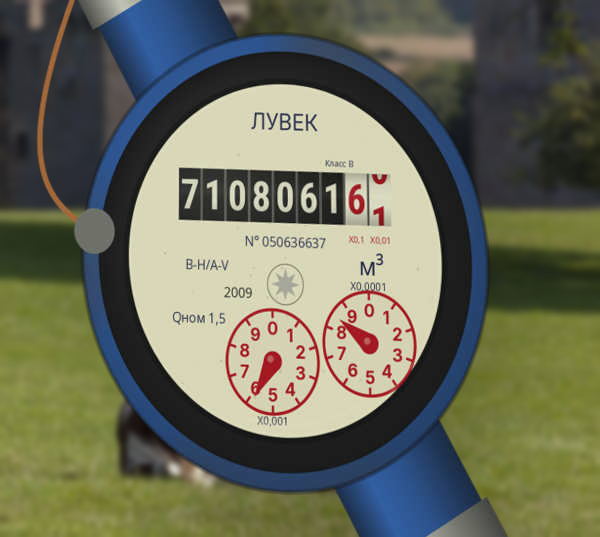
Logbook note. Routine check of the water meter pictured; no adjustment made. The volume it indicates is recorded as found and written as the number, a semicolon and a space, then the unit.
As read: 7108061.6058; m³
